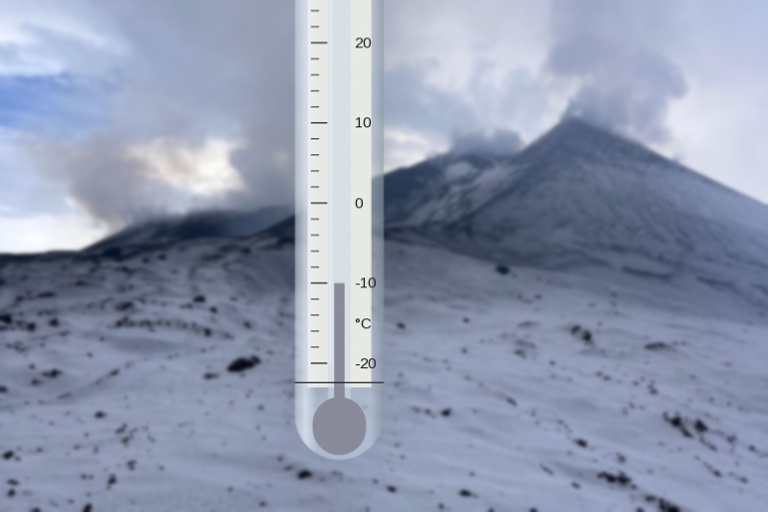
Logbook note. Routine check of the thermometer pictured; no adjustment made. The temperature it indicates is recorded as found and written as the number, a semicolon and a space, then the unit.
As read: -10; °C
